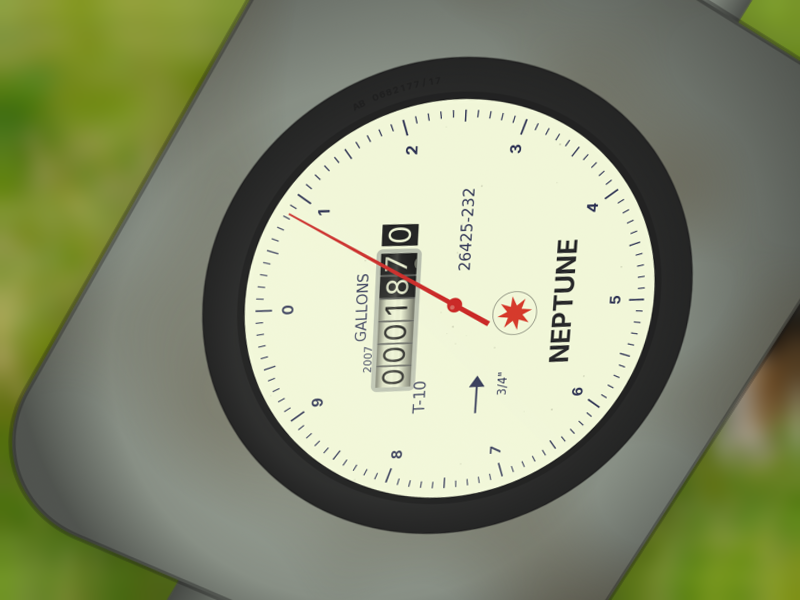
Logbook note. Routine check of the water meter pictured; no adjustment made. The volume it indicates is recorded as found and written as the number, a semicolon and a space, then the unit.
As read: 1870.8; gal
